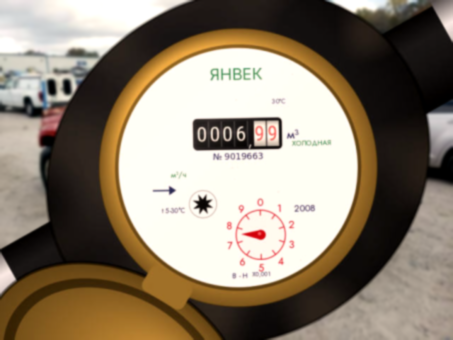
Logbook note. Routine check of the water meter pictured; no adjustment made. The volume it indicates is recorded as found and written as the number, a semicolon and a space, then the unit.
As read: 6.997; m³
